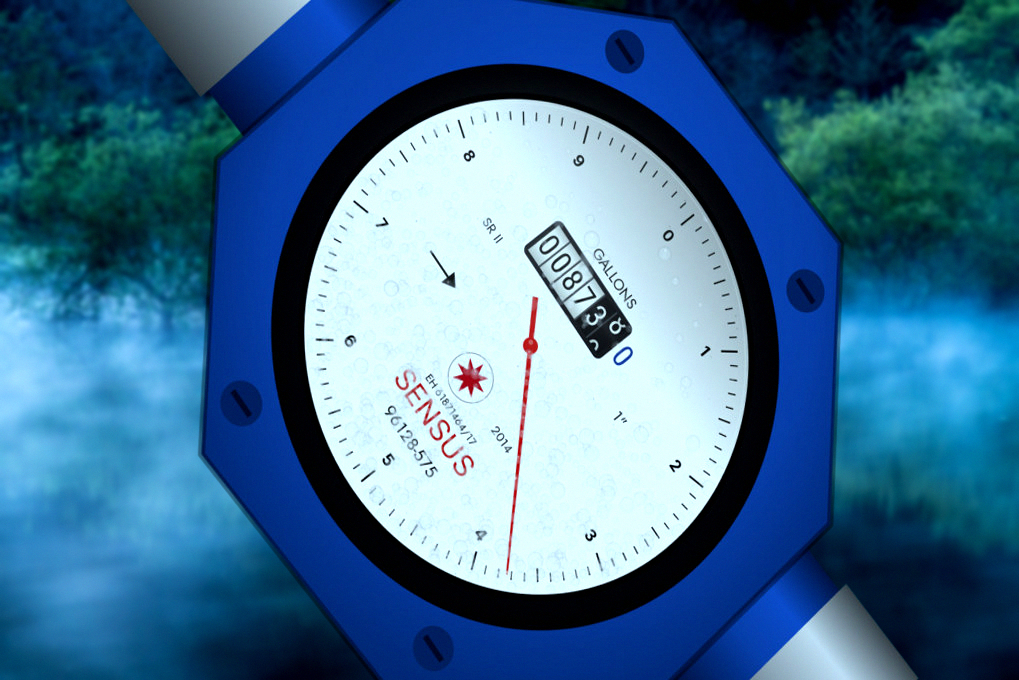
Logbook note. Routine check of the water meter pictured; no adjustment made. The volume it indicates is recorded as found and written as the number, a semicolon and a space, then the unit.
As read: 87383.7; gal
